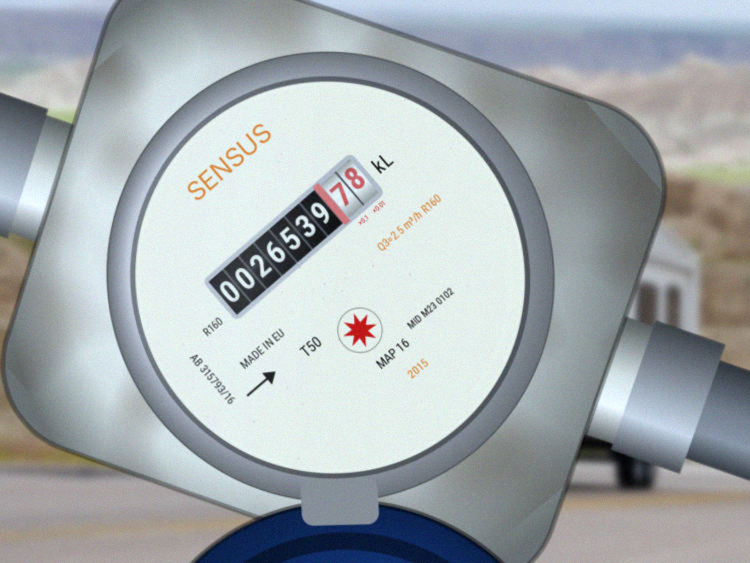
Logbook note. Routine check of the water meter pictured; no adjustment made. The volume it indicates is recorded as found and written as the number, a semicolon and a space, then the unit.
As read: 26539.78; kL
